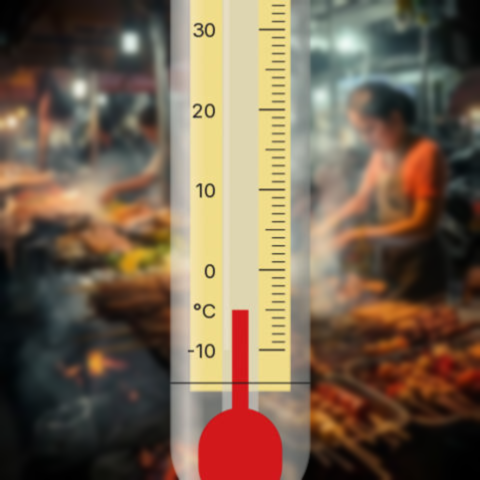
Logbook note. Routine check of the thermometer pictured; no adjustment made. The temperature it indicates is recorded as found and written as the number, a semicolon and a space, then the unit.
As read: -5; °C
